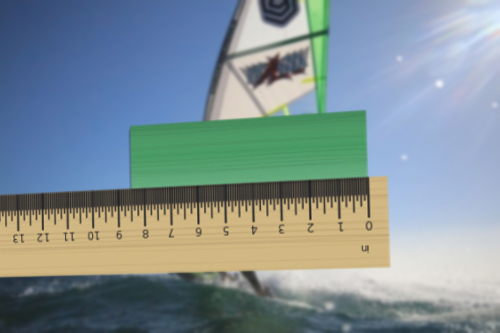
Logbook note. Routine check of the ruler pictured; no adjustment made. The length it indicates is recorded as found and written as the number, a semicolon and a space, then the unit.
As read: 8.5; in
